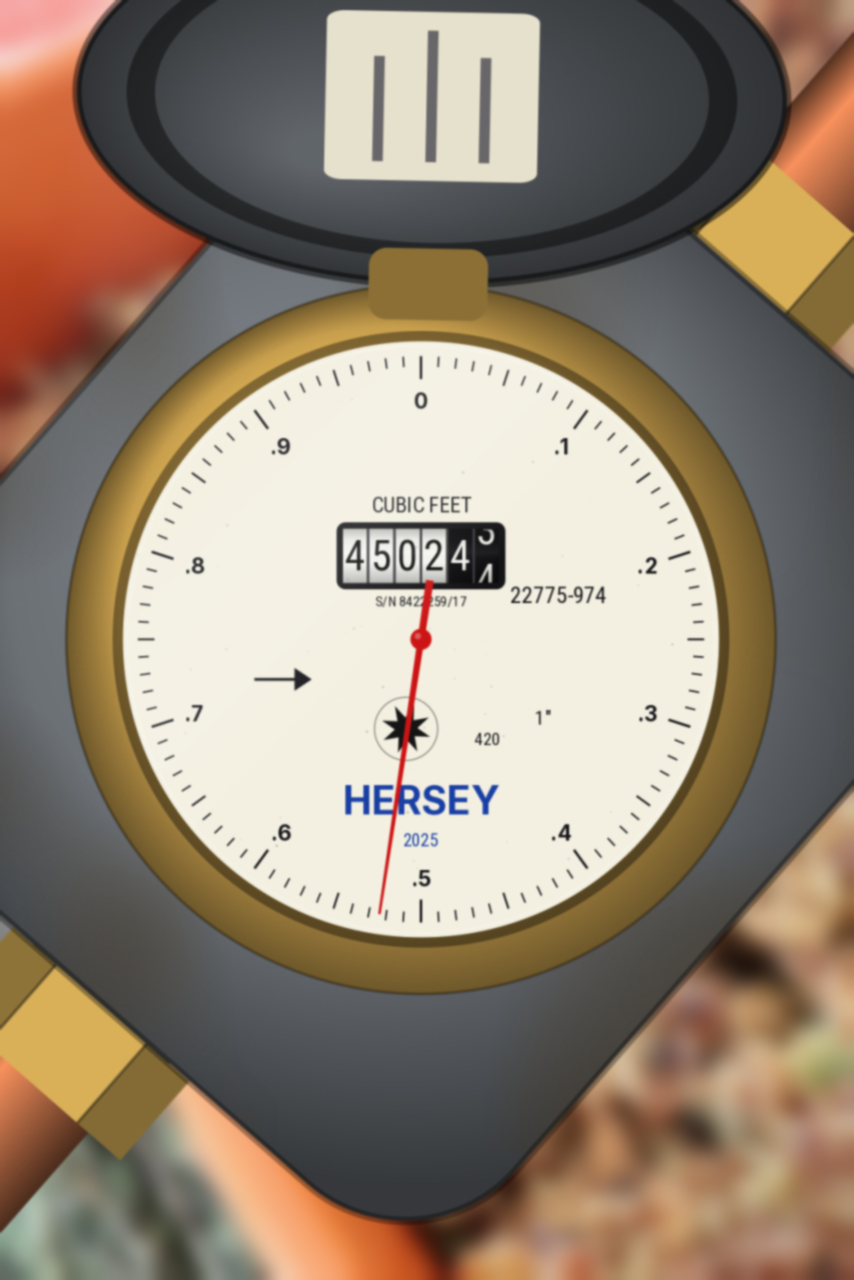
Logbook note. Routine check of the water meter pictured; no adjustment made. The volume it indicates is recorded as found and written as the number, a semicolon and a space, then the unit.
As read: 450243.52; ft³
